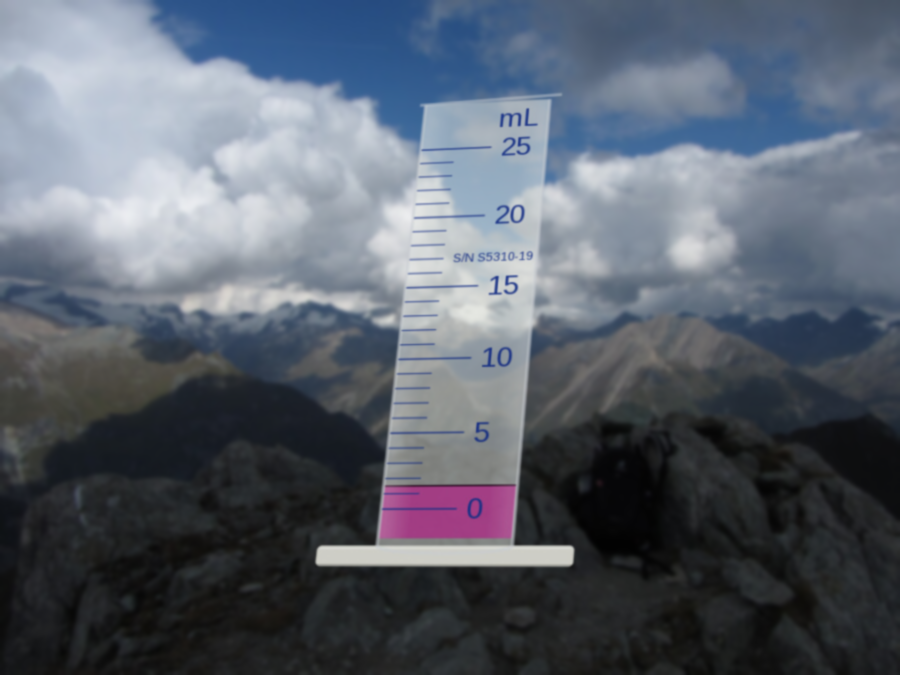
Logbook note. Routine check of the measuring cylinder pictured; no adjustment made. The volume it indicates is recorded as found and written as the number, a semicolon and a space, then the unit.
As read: 1.5; mL
